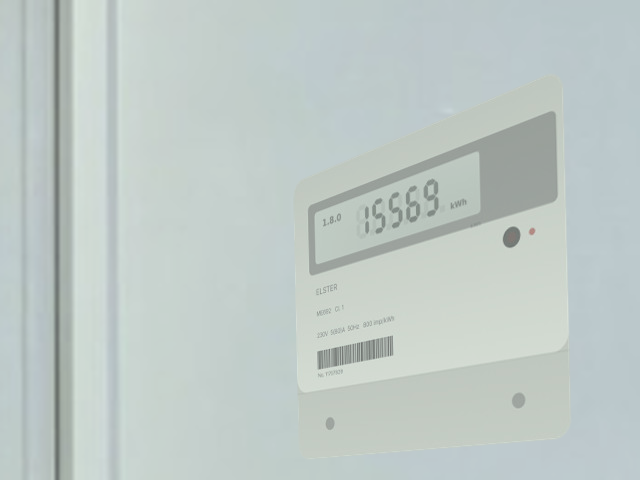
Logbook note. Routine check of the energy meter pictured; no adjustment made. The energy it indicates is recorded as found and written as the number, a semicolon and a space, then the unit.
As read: 15569; kWh
